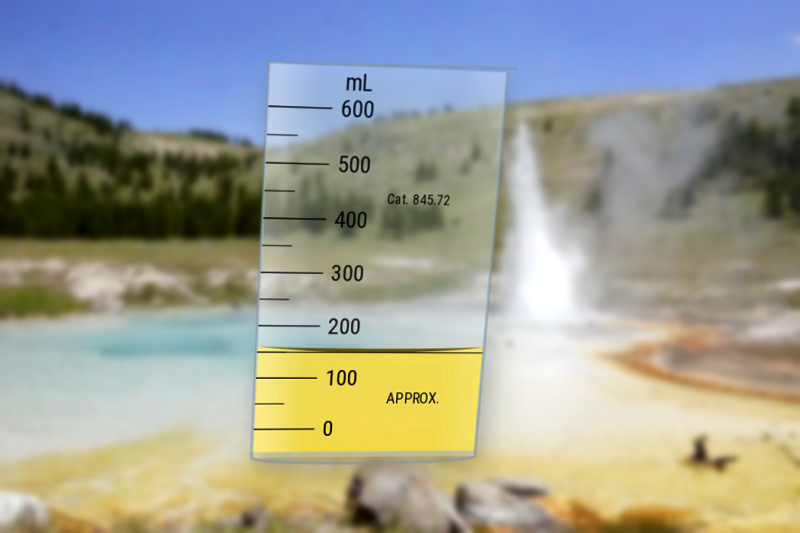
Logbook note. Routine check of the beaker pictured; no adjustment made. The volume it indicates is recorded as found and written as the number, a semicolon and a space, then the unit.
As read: 150; mL
